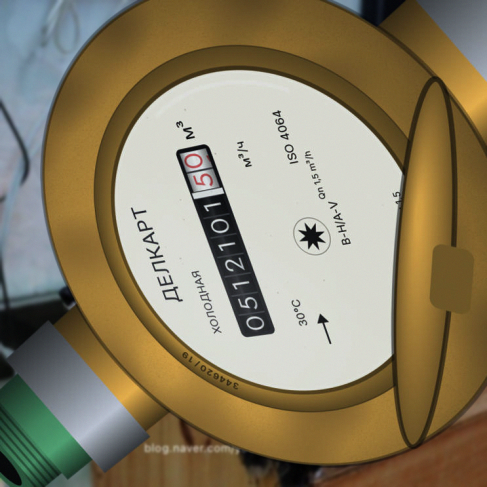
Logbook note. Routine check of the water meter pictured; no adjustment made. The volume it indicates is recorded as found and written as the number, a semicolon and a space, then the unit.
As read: 512101.50; m³
